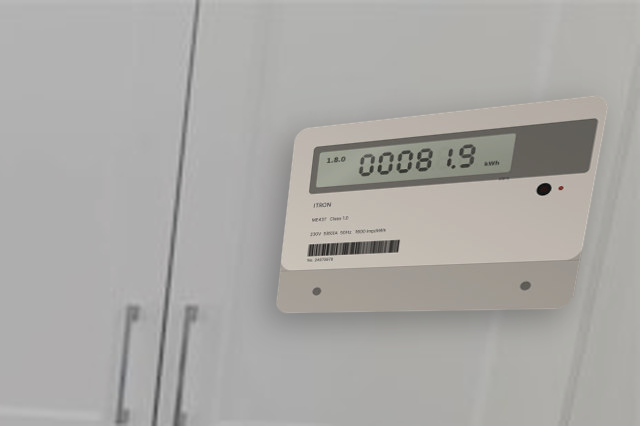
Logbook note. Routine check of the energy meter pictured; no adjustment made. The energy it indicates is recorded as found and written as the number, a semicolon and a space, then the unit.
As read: 81.9; kWh
